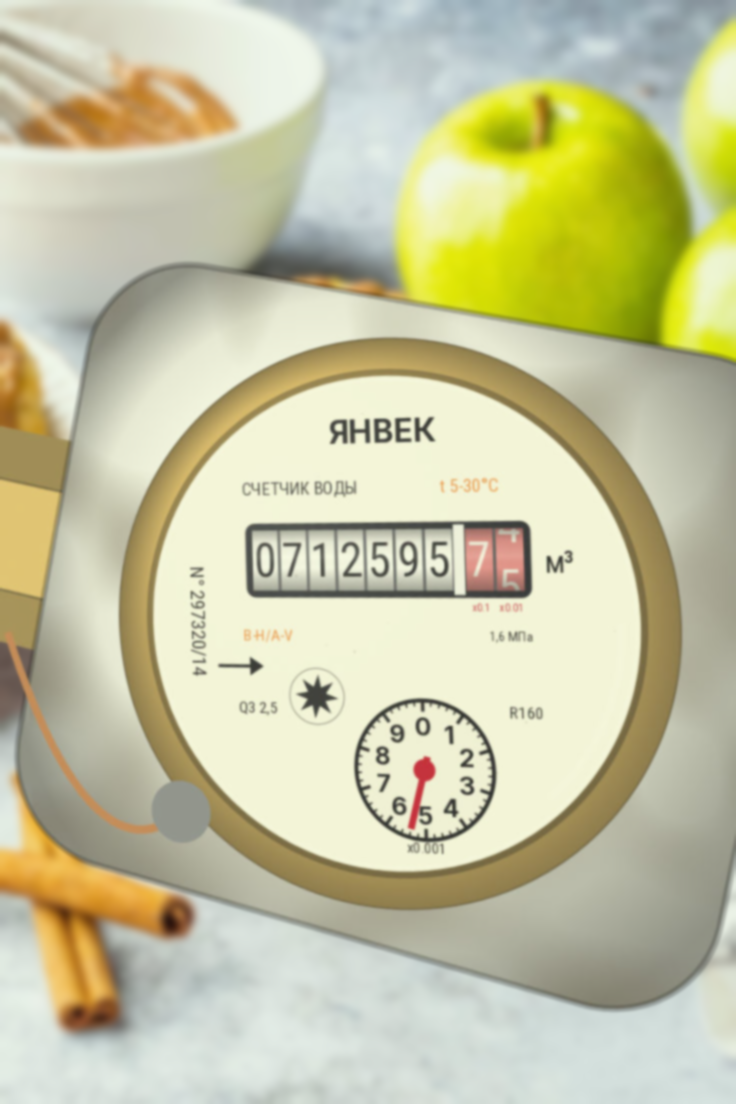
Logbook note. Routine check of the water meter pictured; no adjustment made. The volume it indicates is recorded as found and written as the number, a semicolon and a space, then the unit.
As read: 712595.745; m³
